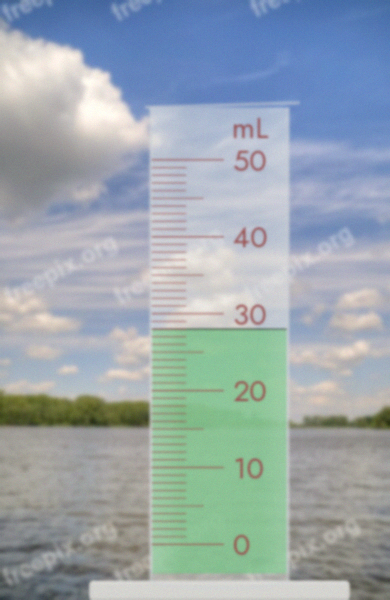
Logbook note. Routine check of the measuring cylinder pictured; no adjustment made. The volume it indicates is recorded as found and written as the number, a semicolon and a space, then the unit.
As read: 28; mL
